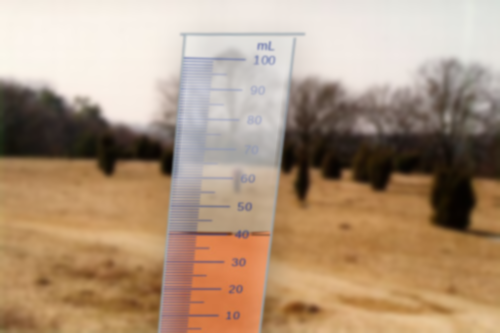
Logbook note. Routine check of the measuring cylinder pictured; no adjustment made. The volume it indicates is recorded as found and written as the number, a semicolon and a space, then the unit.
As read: 40; mL
